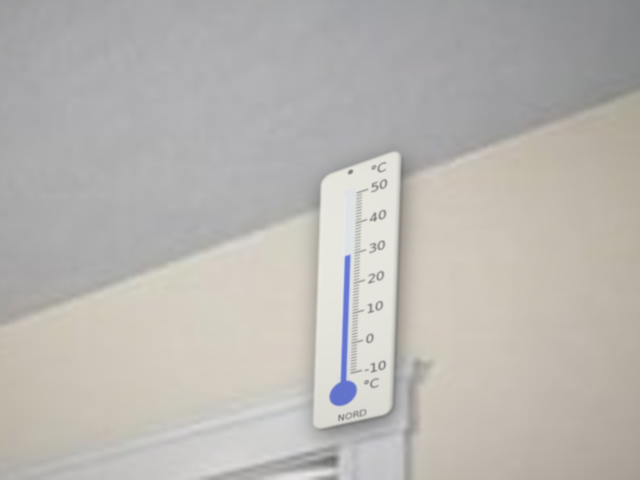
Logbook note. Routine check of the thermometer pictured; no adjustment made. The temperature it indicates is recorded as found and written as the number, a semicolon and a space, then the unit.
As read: 30; °C
